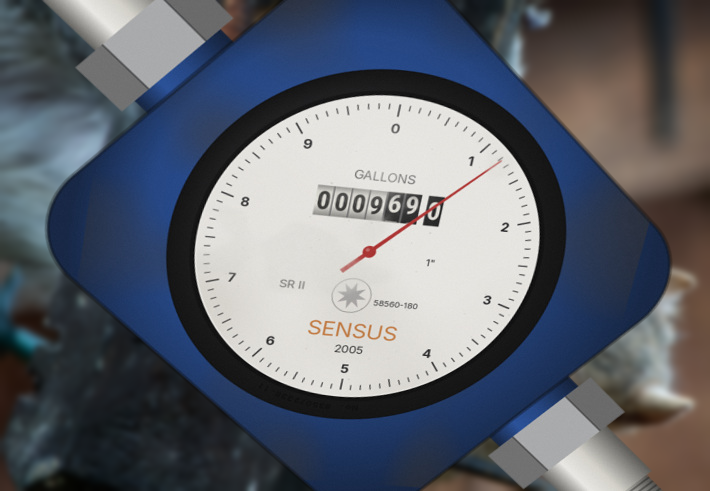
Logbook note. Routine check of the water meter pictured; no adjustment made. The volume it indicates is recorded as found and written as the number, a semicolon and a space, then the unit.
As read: 9691.2; gal
